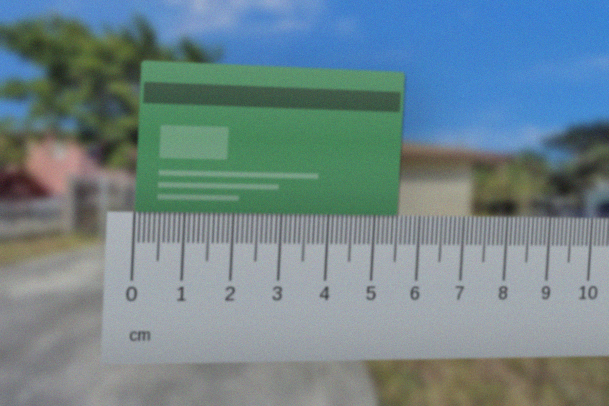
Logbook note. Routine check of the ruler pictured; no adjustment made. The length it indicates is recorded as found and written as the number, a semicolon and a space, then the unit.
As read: 5.5; cm
